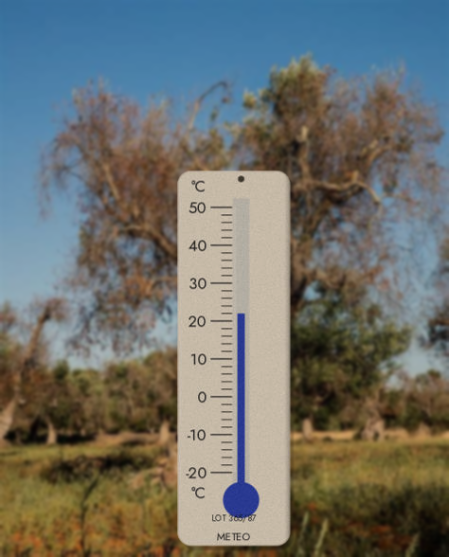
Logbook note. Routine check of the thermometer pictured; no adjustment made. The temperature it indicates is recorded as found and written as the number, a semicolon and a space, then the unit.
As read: 22; °C
